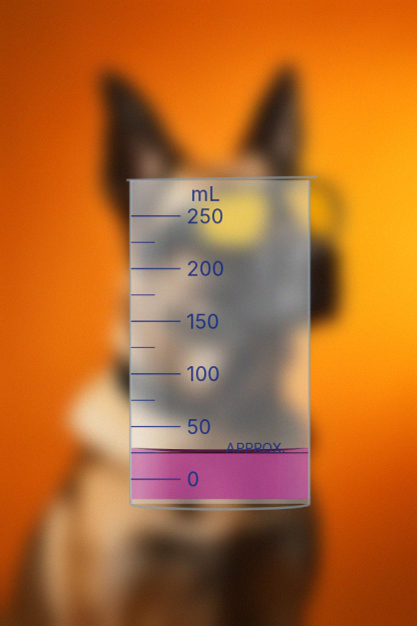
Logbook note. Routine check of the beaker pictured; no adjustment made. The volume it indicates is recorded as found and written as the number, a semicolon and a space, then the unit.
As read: 25; mL
